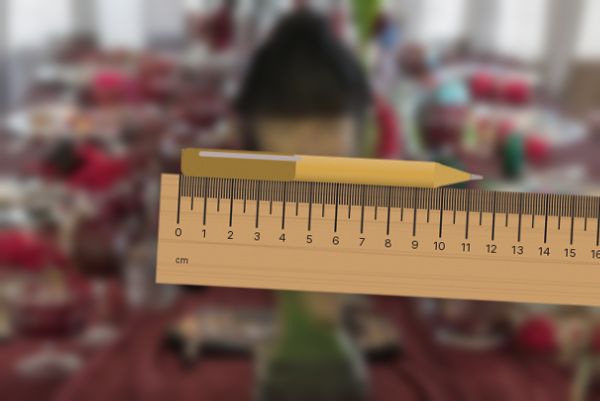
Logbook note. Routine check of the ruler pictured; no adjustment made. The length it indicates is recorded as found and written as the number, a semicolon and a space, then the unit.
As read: 11.5; cm
